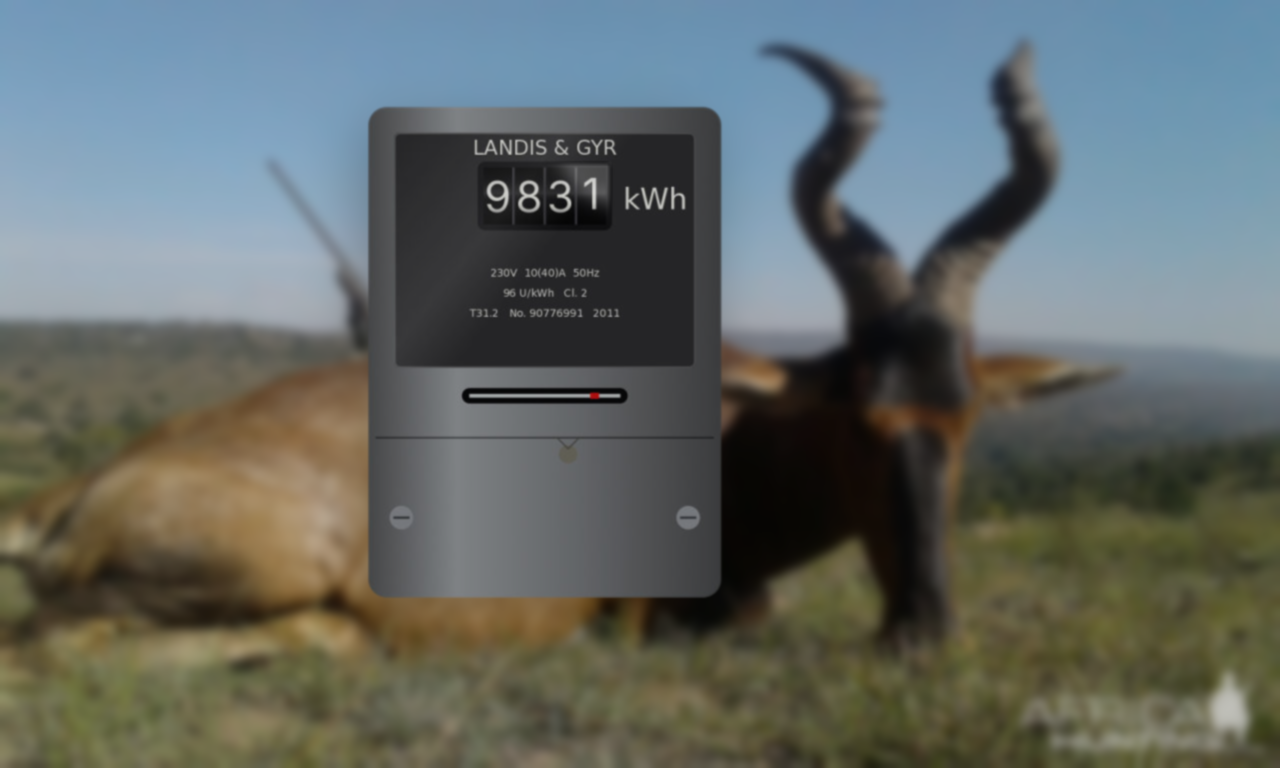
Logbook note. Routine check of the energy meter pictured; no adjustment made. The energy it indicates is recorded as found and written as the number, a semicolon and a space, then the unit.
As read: 9831; kWh
